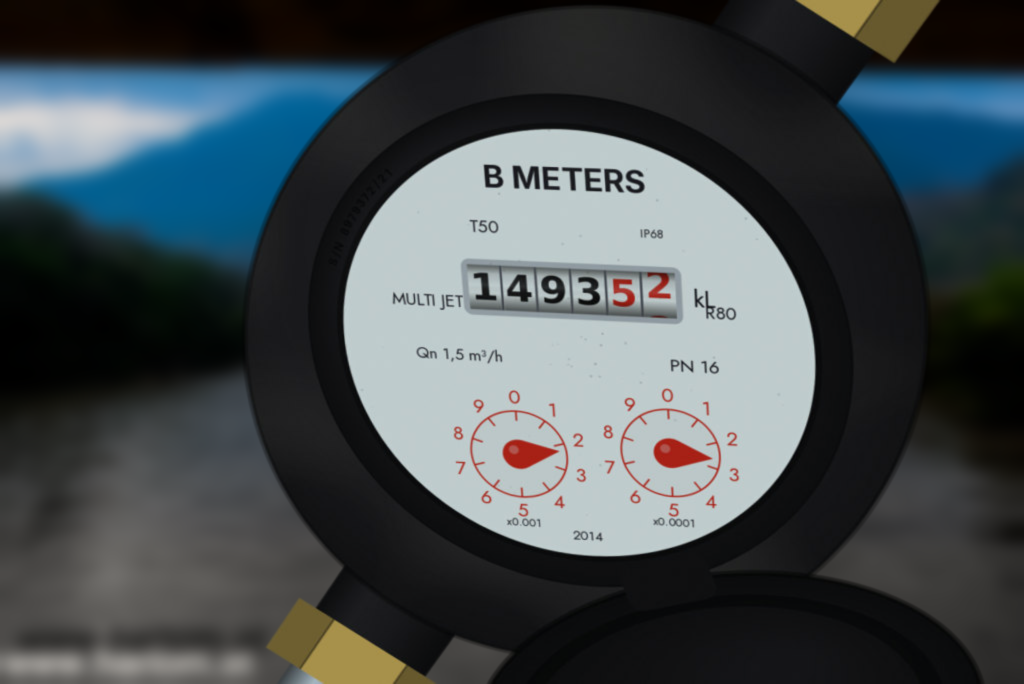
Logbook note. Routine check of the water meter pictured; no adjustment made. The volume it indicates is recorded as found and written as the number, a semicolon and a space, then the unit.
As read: 1493.5222; kL
